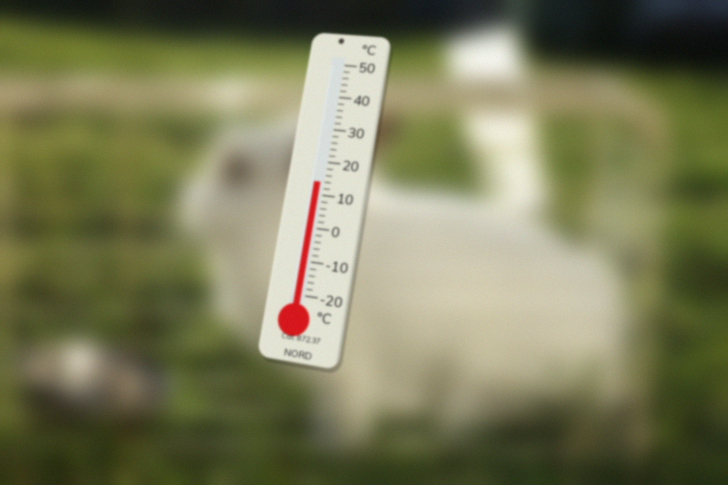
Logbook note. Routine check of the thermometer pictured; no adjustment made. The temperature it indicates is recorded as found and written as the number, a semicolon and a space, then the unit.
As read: 14; °C
